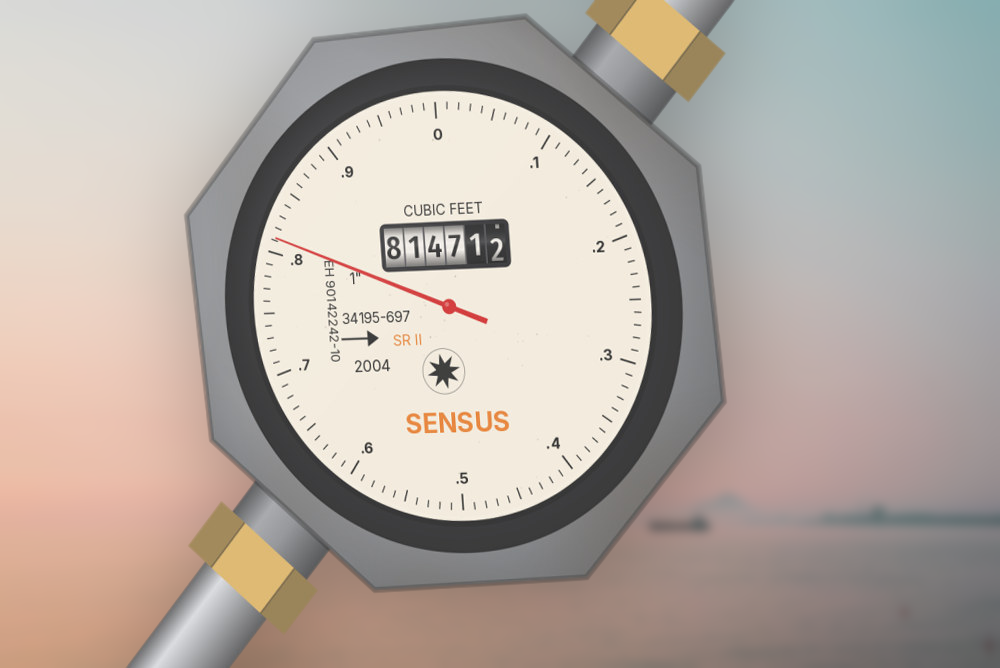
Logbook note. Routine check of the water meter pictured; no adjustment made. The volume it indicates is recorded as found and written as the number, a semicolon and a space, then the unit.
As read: 814711.81; ft³
